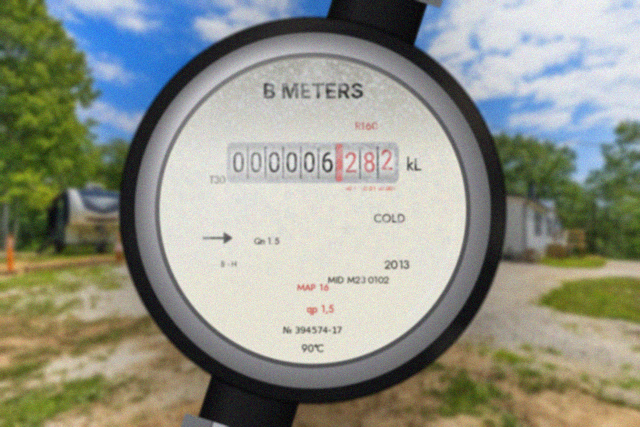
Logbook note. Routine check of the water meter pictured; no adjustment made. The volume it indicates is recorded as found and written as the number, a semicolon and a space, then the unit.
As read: 6.282; kL
